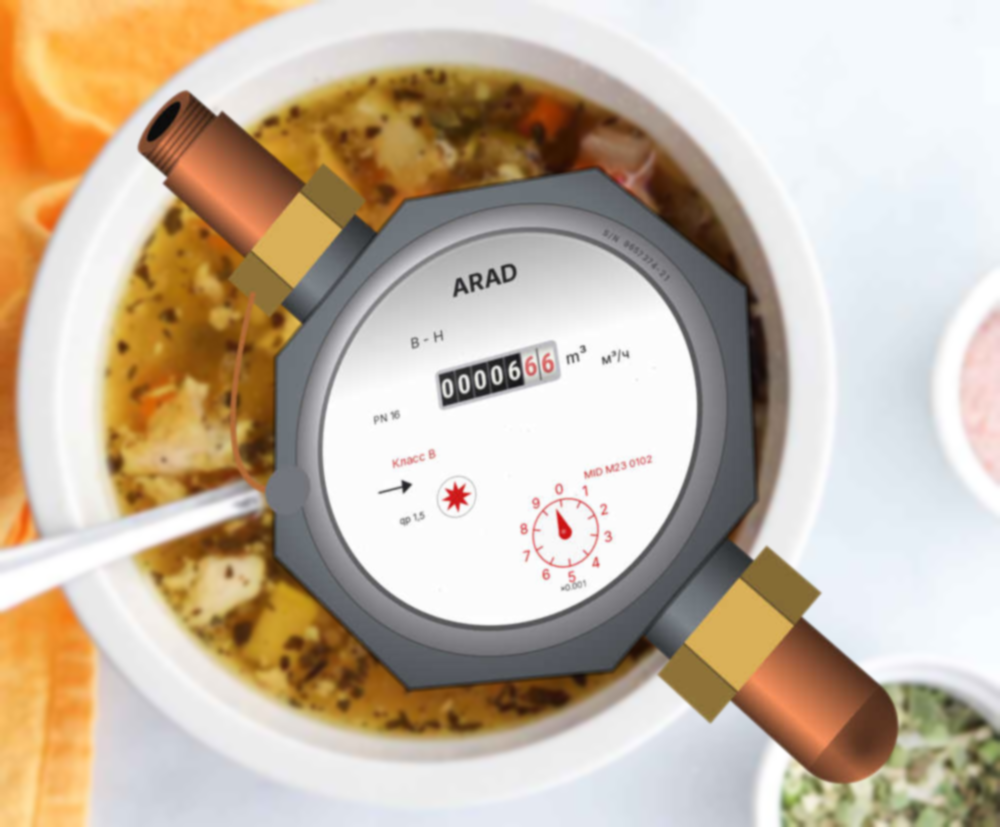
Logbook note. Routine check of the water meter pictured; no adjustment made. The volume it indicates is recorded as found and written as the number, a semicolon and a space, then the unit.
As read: 6.659; m³
